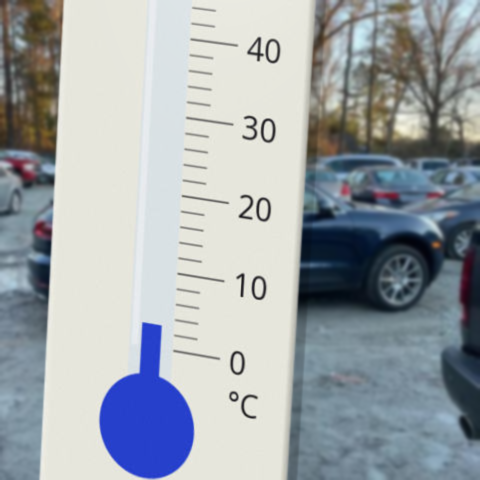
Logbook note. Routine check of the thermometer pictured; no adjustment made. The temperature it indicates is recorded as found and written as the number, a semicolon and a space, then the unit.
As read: 3; °C
